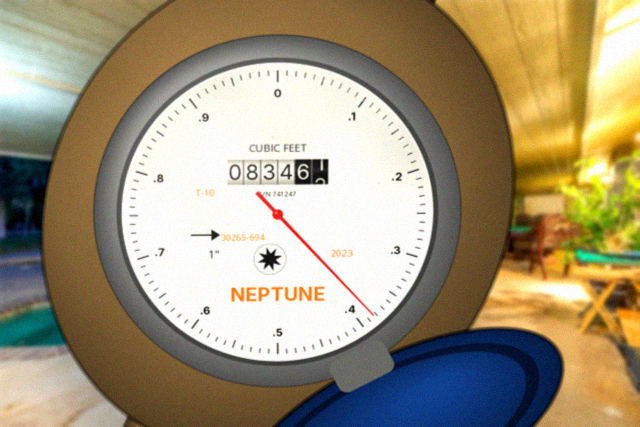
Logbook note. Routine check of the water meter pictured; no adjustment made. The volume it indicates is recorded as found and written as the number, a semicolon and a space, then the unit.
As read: 83461.38; ft³
